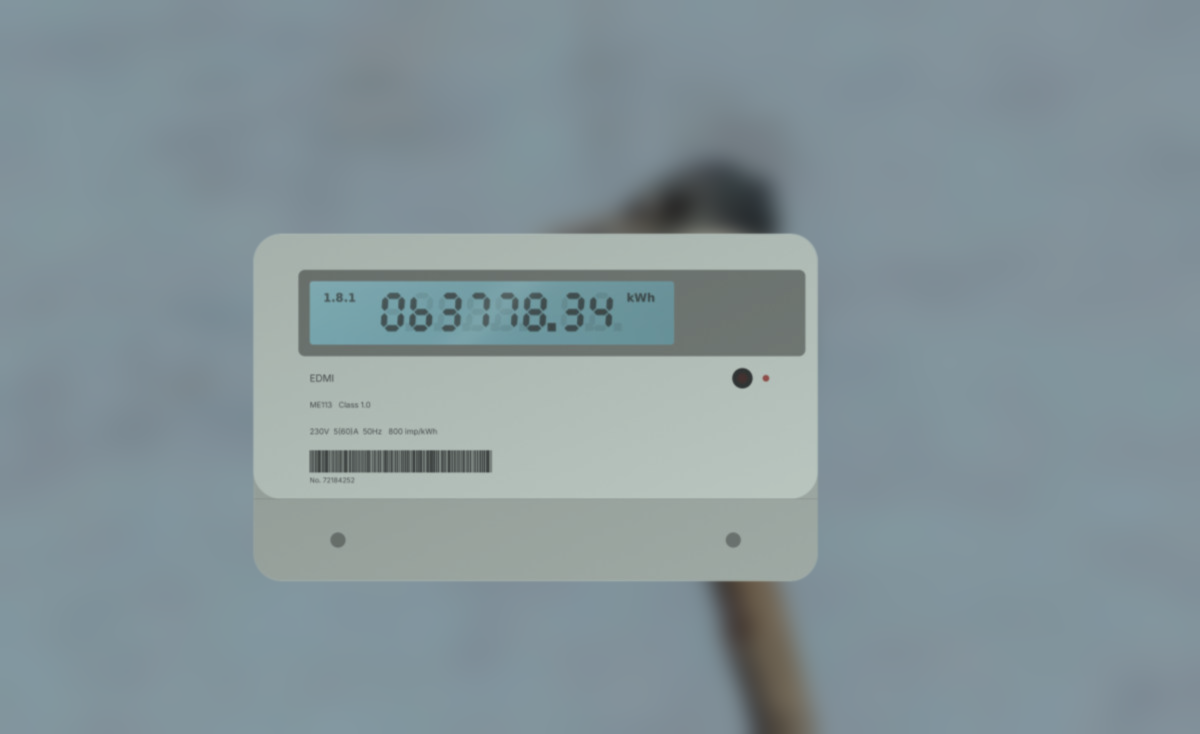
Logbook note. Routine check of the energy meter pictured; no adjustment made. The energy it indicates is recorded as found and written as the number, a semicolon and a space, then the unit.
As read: 63778.34; kWh
